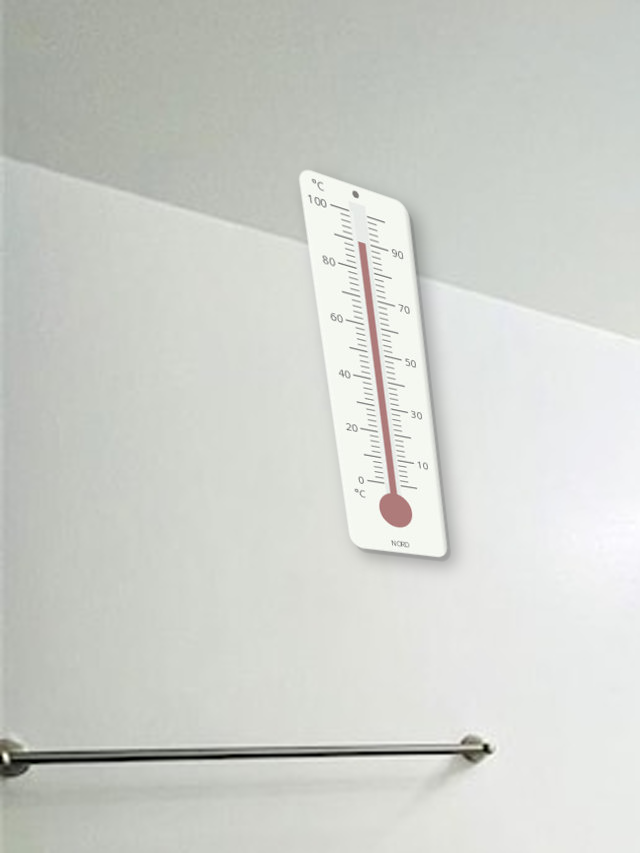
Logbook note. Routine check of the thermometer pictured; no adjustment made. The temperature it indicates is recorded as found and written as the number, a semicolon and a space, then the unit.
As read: 90; °C
